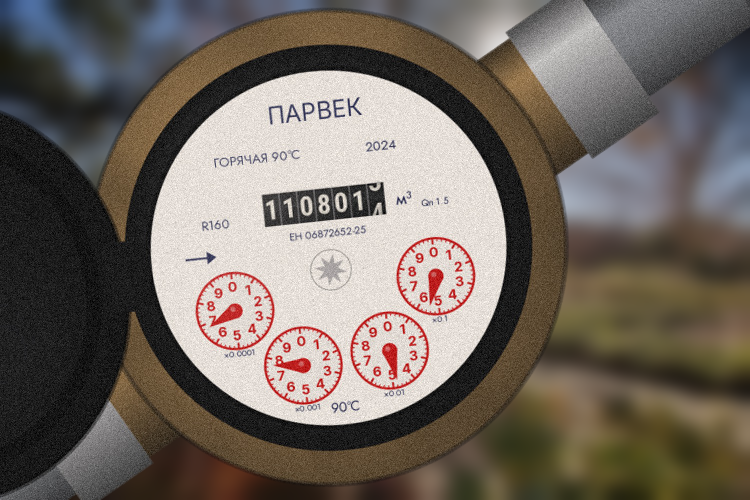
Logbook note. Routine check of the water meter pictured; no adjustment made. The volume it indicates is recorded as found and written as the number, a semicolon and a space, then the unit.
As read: 1108013.5476; m³
